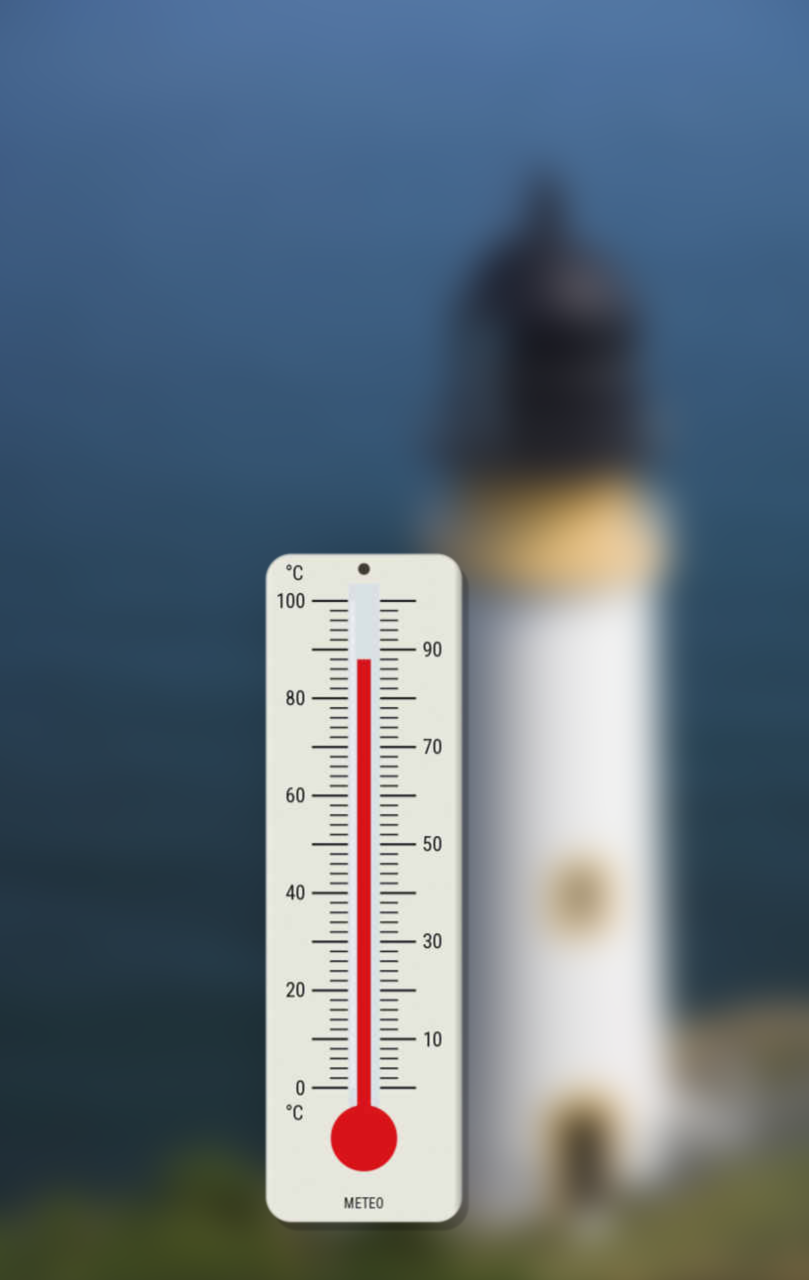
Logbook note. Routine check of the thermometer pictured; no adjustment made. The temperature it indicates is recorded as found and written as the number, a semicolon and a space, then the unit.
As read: 88; °C
